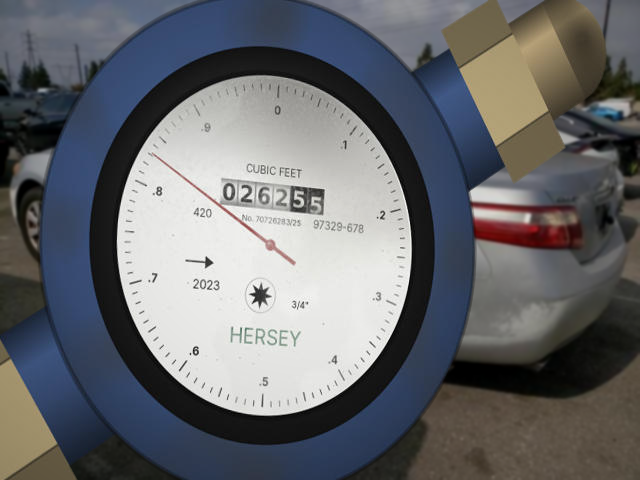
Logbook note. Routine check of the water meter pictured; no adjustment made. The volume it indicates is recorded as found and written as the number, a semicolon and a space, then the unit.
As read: 26254.83; ft³
